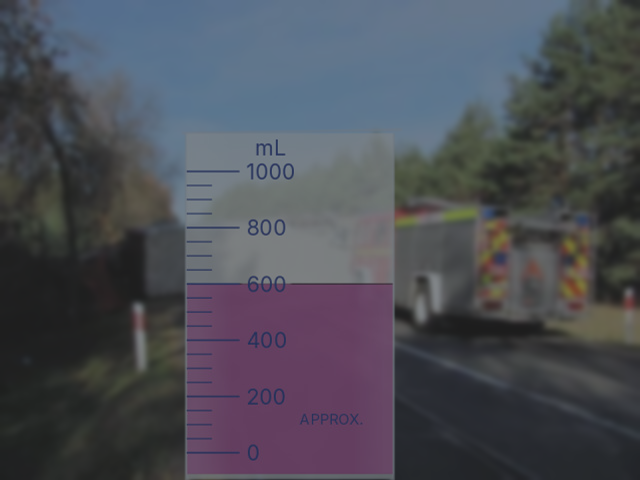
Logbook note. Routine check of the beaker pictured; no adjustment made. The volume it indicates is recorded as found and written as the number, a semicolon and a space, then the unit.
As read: 600; mL
